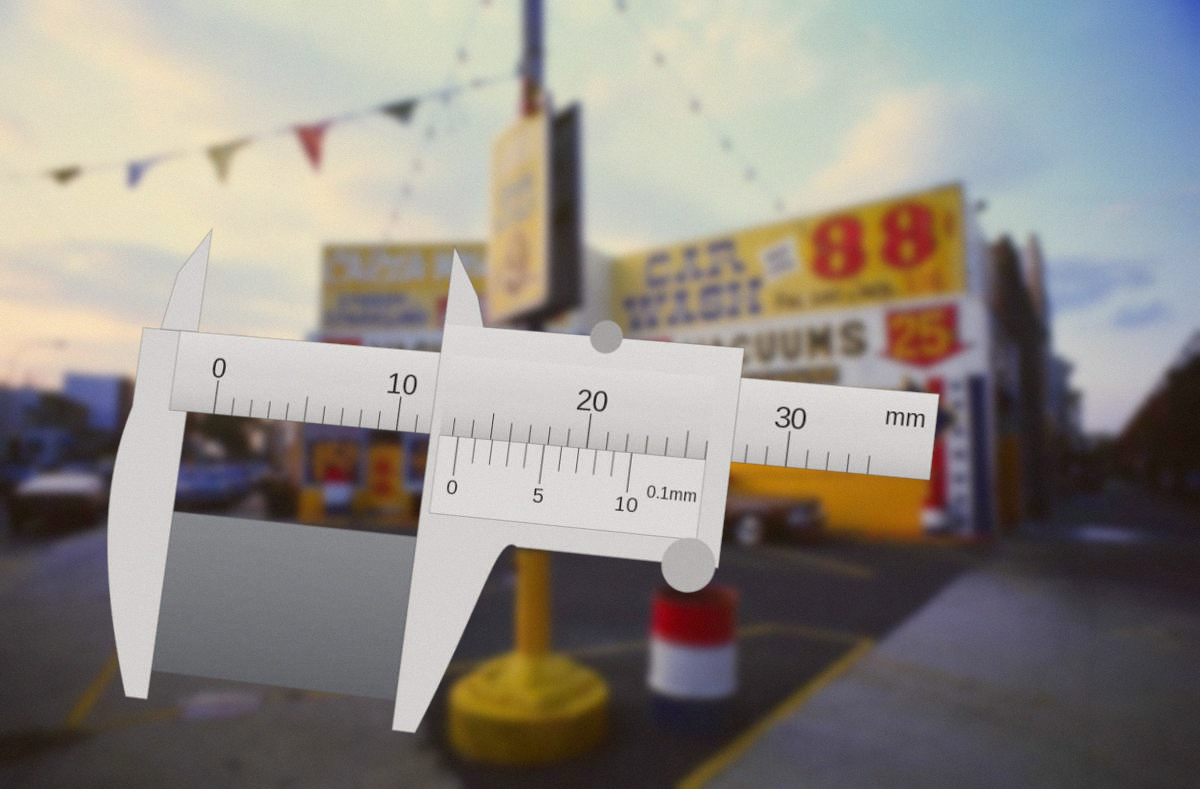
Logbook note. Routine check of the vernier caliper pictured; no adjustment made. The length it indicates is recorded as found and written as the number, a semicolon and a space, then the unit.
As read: 13.3; mm
